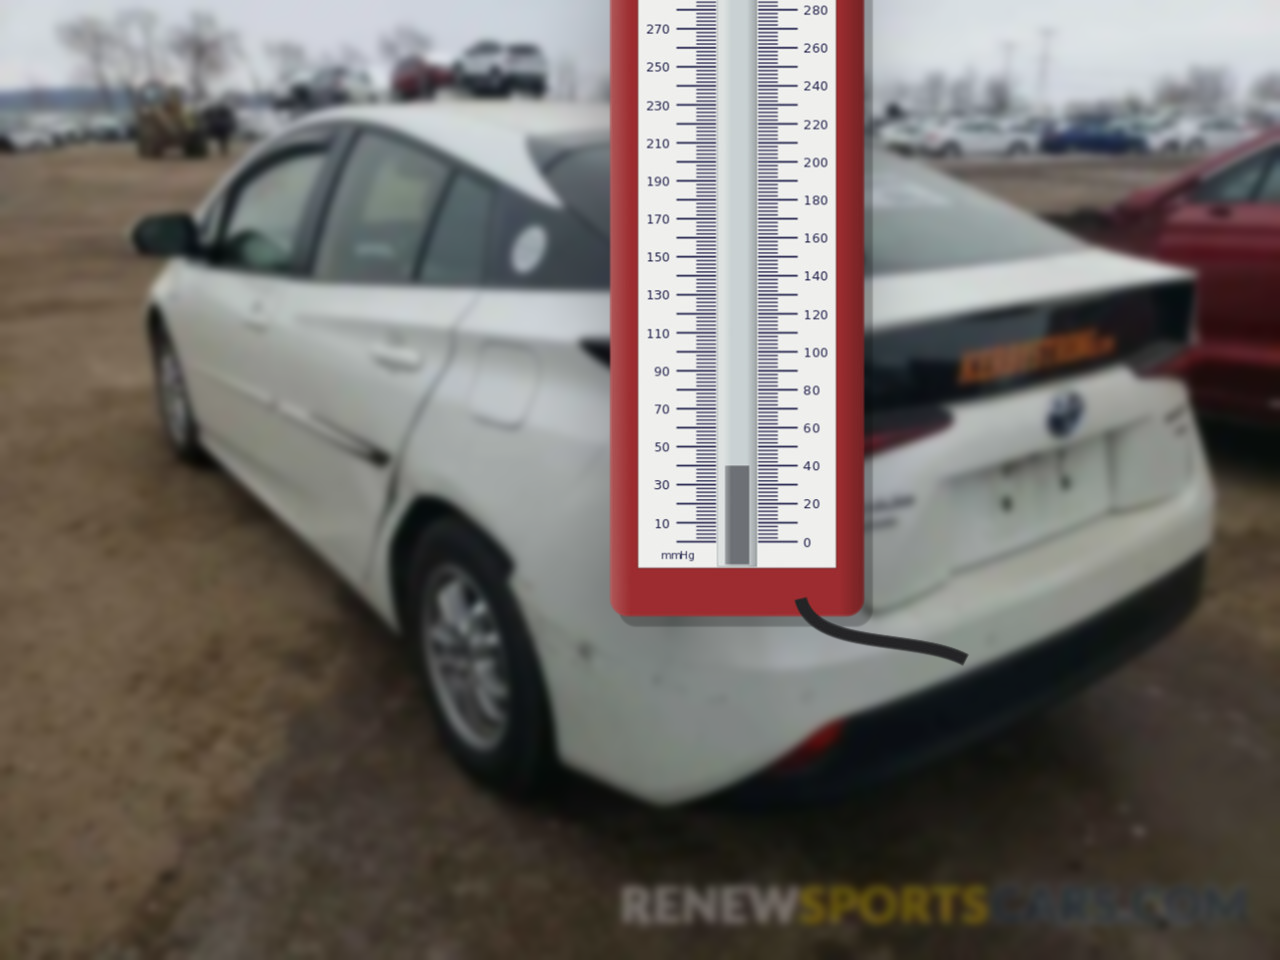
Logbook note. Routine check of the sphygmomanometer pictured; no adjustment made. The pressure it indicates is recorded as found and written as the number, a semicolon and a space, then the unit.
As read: 40; mmHg
